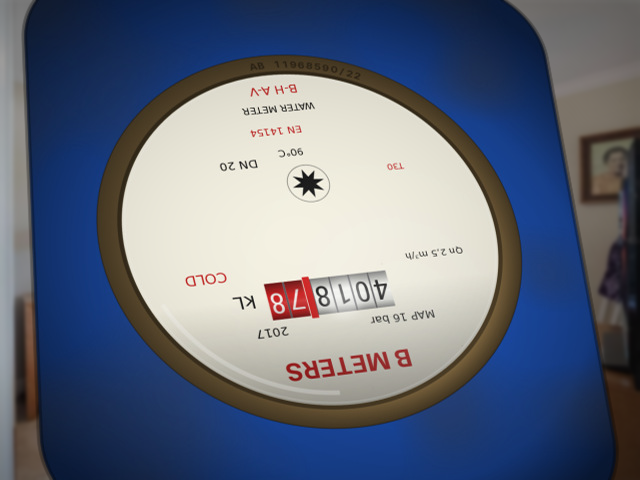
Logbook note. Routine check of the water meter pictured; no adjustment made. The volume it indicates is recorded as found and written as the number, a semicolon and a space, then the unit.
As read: 4018.78; kL
